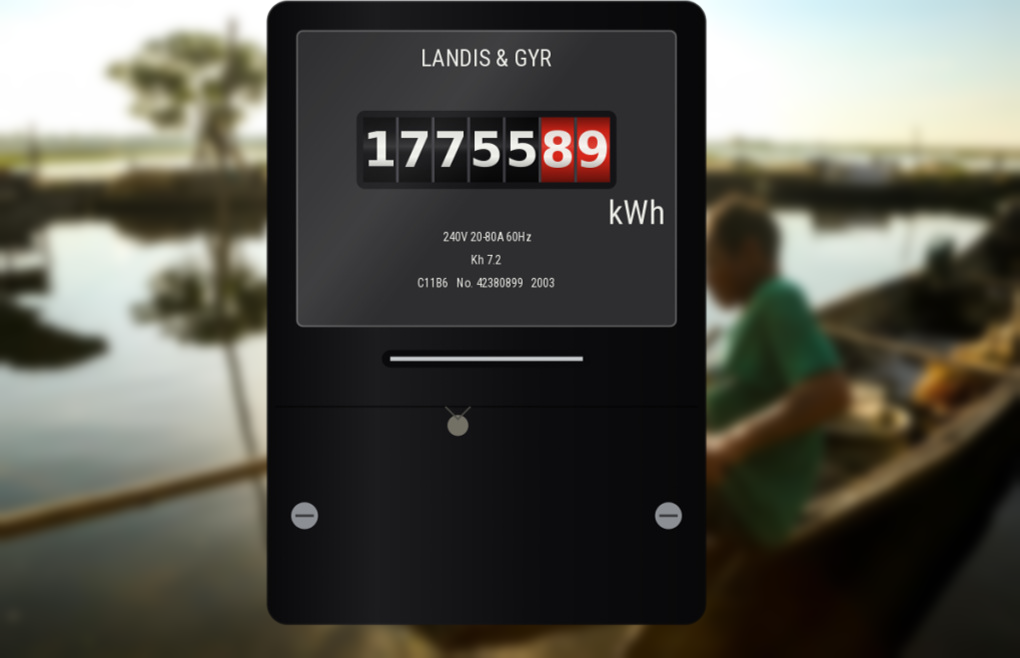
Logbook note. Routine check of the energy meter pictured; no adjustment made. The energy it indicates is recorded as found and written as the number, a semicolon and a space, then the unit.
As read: 17755.89; kWh
